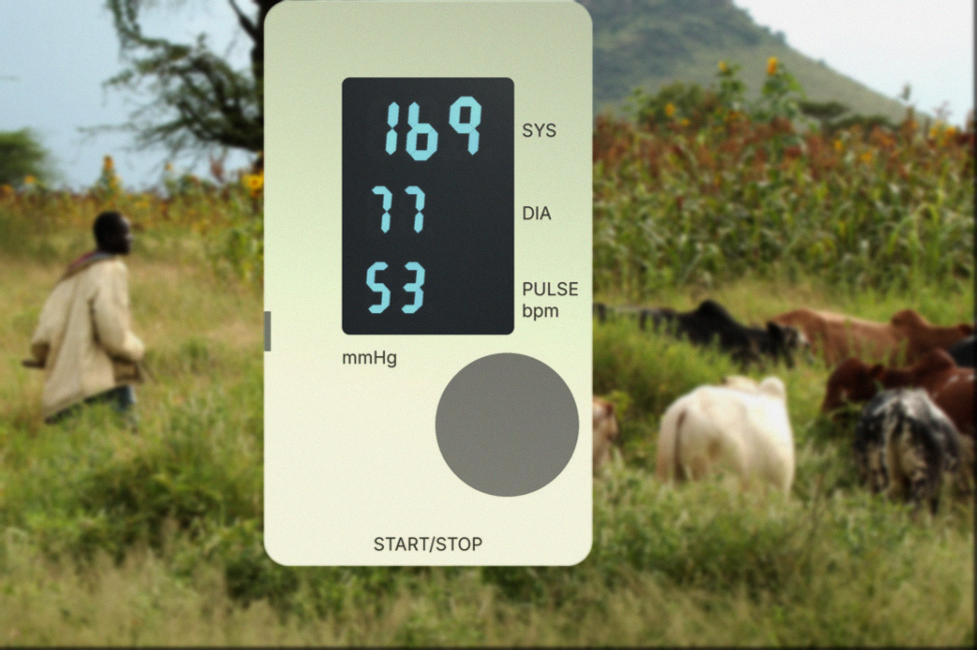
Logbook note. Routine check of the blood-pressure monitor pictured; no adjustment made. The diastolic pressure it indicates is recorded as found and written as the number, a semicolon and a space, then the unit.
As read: 77; mmHg
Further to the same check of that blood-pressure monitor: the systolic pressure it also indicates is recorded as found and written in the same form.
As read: 169; mmHg
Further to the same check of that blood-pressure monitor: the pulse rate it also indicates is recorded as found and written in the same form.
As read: 53; bpm
